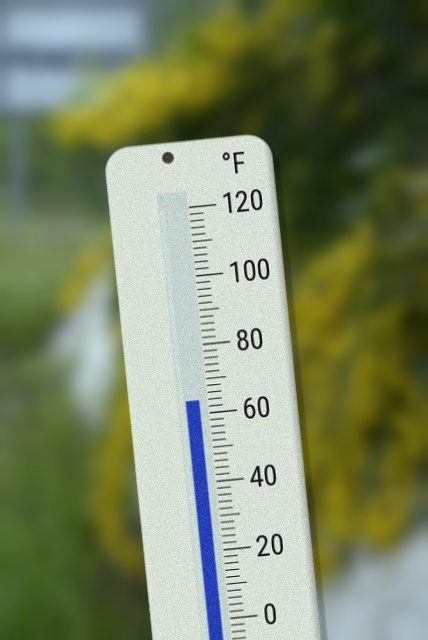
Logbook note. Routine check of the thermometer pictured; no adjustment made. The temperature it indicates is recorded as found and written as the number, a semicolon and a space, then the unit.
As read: 64; °F
